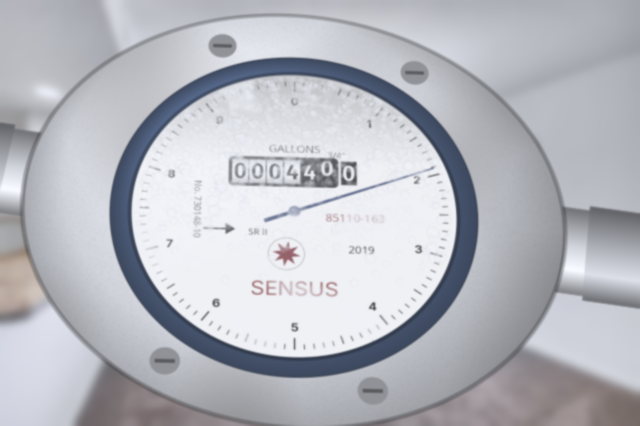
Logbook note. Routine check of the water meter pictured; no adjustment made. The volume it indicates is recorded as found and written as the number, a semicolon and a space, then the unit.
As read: 4401.9; gal
